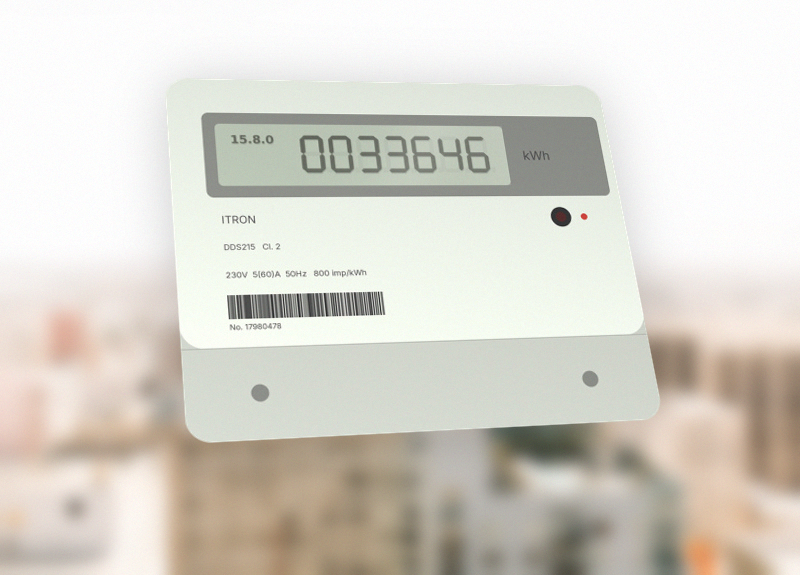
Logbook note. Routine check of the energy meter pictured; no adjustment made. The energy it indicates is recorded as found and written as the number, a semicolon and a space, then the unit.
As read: 33646; kWh
